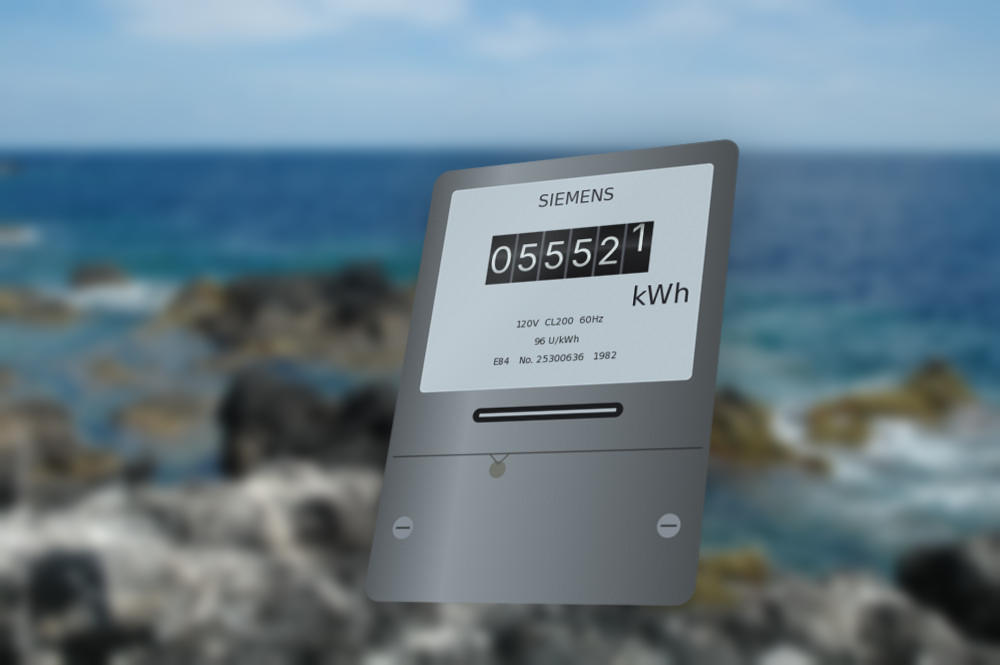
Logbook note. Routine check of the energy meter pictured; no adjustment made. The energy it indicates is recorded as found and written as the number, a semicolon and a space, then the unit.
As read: 55521; kWh
